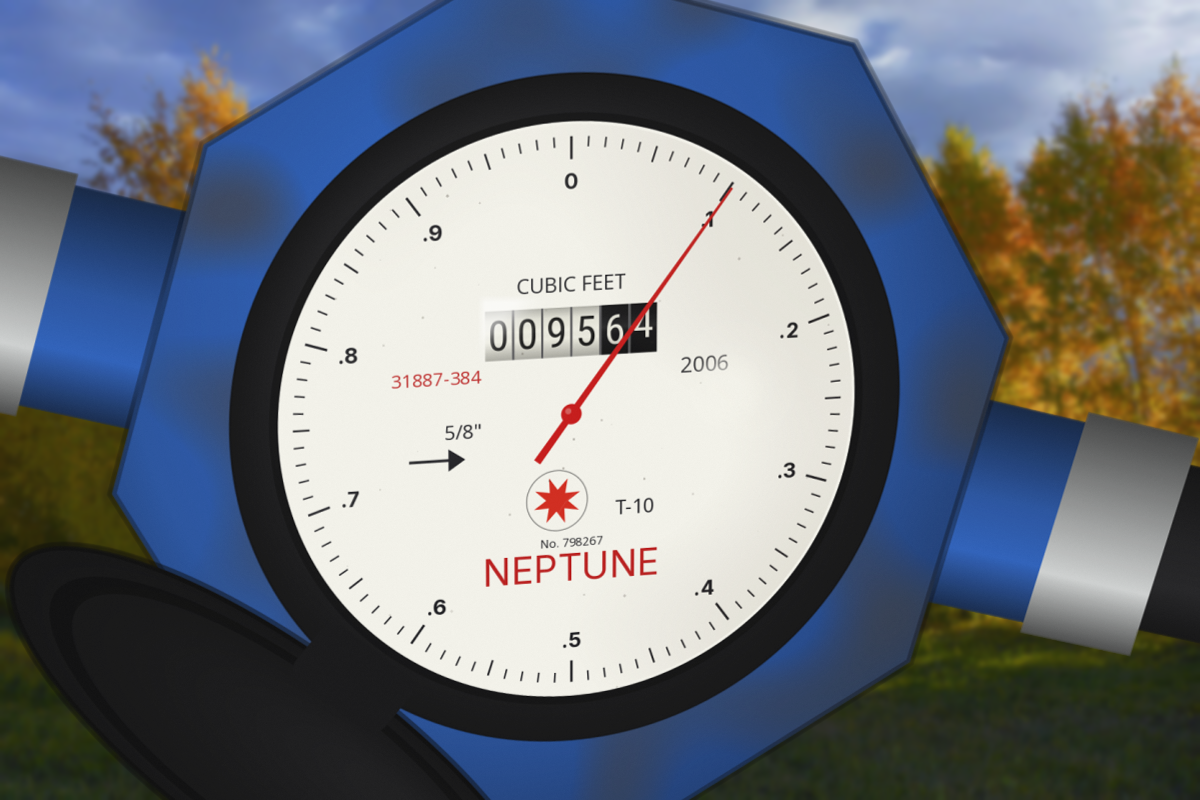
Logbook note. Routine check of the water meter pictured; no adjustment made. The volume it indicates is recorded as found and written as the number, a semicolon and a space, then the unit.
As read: 9564.10; ft³
